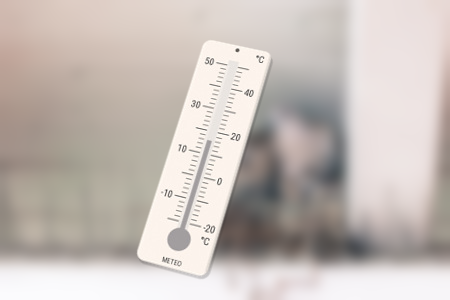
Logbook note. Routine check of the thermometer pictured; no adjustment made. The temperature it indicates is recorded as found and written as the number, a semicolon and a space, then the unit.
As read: 16; °C
